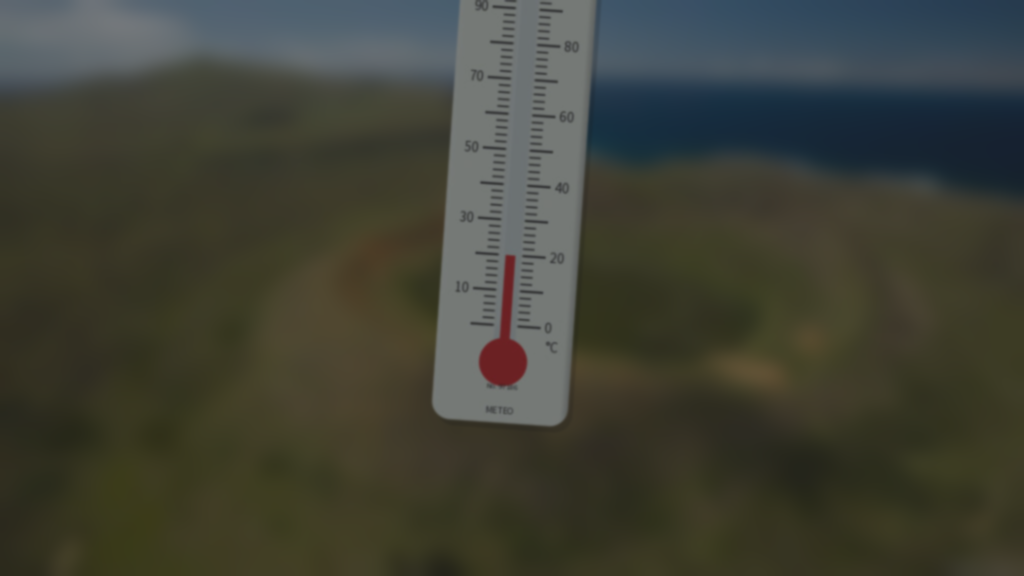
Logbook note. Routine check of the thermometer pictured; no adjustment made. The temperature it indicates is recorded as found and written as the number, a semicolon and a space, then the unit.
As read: 20; °C
